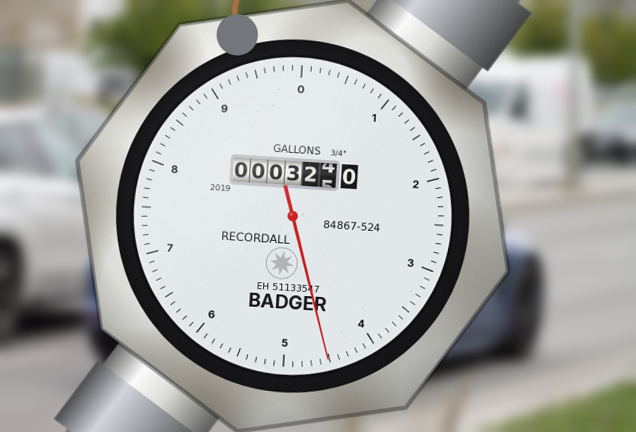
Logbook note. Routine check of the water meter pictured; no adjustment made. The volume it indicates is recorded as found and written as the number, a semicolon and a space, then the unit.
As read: 3244.5; gal
